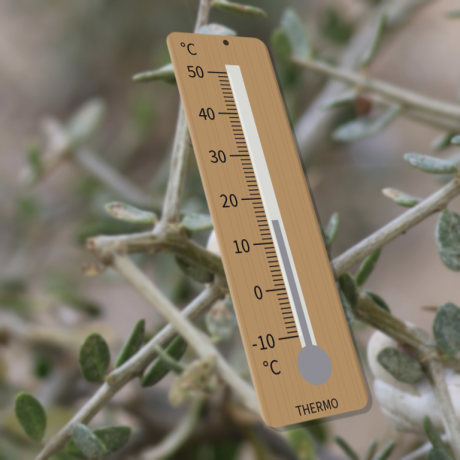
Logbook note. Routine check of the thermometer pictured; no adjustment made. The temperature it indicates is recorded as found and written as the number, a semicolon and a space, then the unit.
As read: 15; °C
